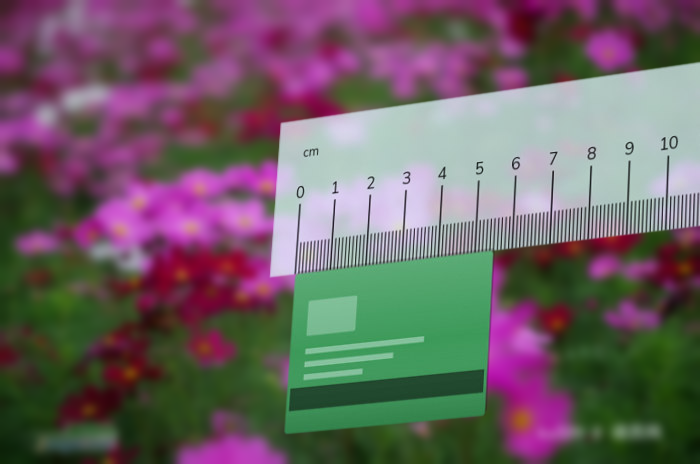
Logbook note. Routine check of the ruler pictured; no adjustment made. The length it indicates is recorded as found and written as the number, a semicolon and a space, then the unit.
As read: 5.5; cm
